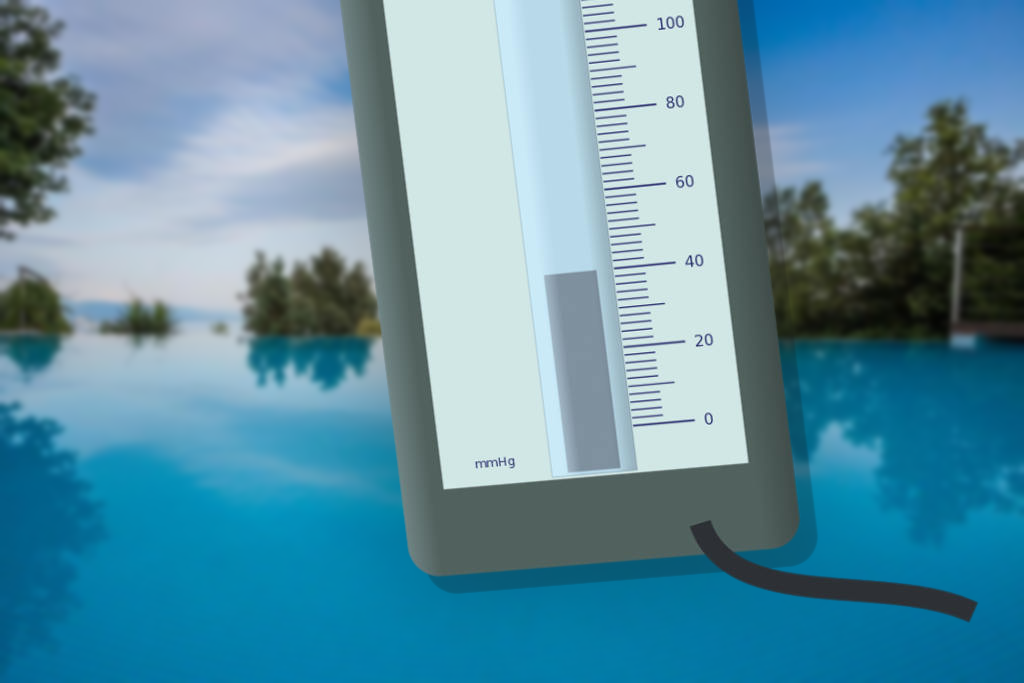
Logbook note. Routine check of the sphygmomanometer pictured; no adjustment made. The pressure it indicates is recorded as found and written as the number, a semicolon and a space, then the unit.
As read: 40; mmHg
